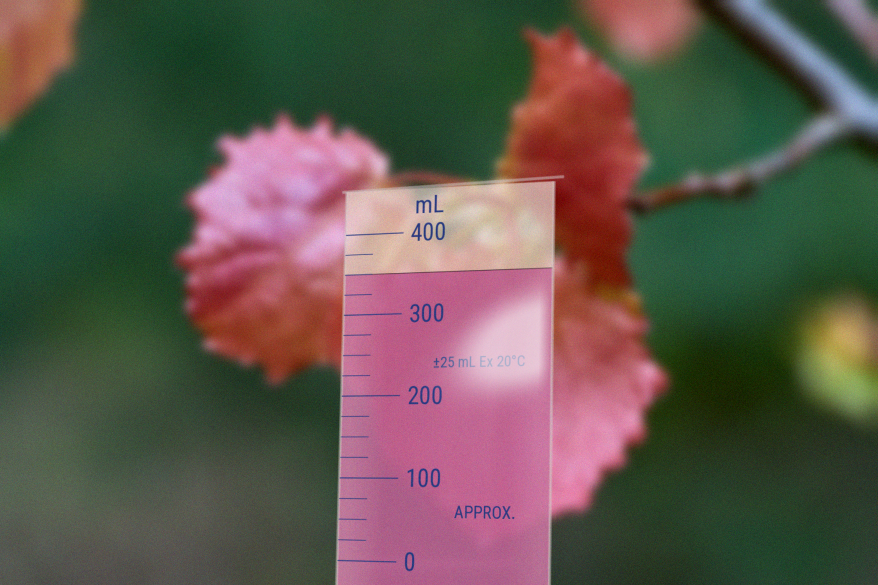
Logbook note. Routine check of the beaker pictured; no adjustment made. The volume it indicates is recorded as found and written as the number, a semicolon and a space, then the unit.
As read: 350; mL
